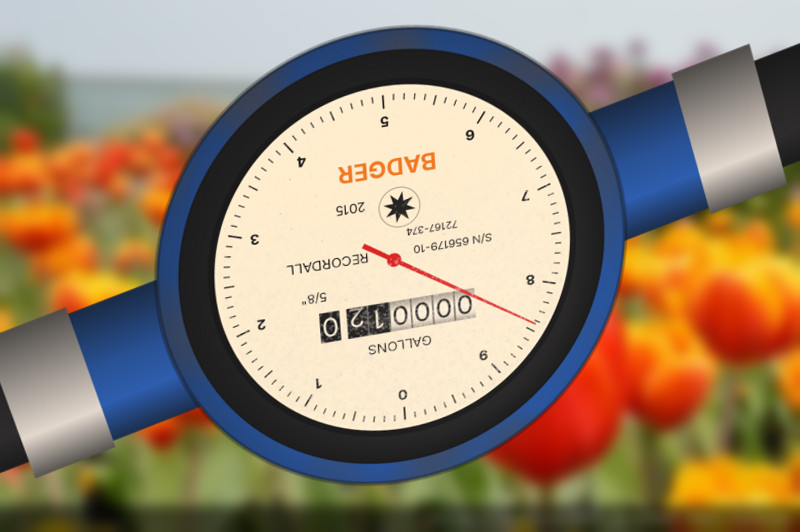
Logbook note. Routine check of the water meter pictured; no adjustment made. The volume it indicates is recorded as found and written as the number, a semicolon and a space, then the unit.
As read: 118.4; gal
